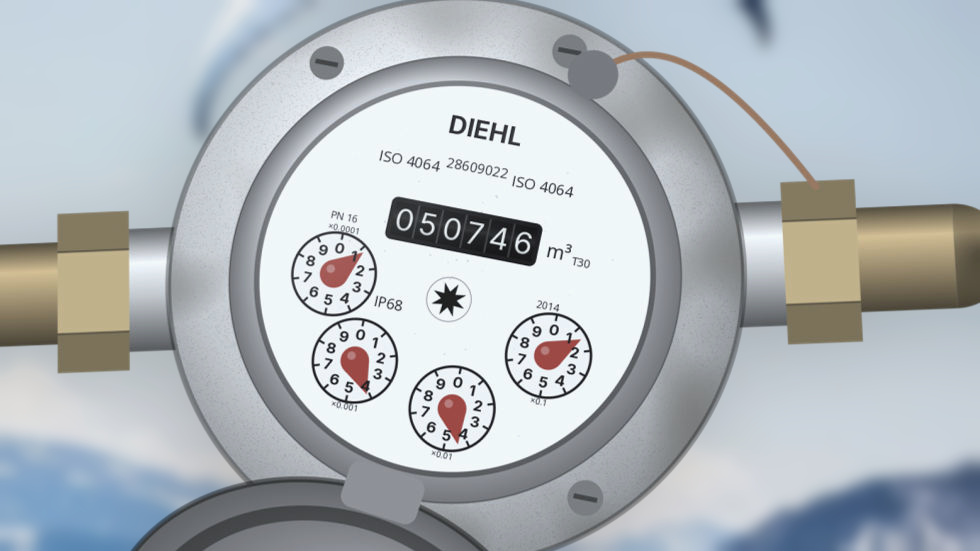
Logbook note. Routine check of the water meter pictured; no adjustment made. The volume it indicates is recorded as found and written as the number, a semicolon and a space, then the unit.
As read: 50746.1441; m³
